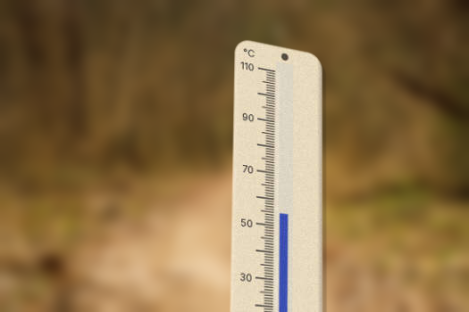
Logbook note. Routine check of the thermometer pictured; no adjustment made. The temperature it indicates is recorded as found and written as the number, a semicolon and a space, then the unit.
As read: 55; °C
